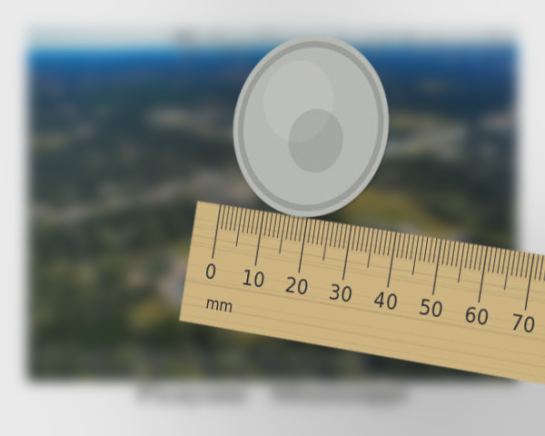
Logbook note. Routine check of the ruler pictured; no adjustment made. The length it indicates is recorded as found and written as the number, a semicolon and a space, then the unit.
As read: 35; mm
